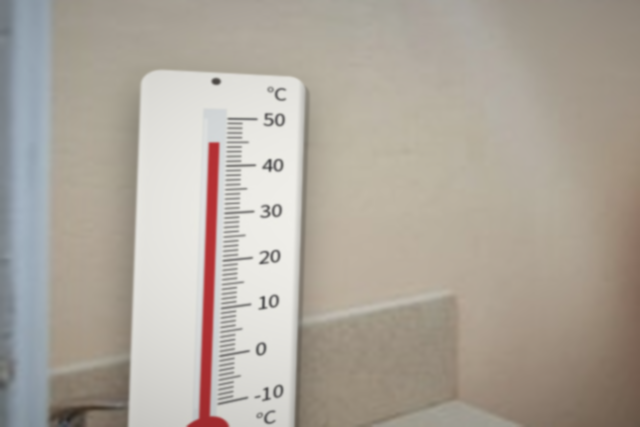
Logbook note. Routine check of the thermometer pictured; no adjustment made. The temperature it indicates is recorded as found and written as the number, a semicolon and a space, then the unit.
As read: 45; °C
